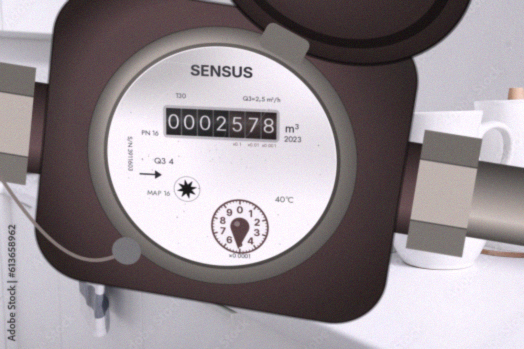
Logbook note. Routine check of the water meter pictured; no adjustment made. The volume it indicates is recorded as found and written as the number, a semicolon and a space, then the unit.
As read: 2.5785; m³
